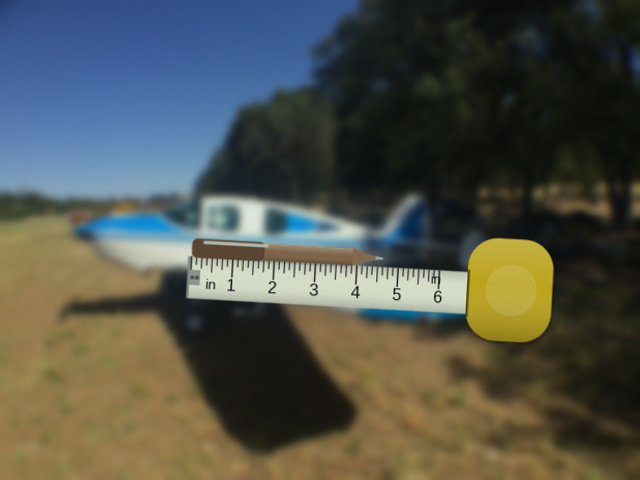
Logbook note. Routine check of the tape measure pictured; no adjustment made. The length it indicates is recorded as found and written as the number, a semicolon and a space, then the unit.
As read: 4.625; in
